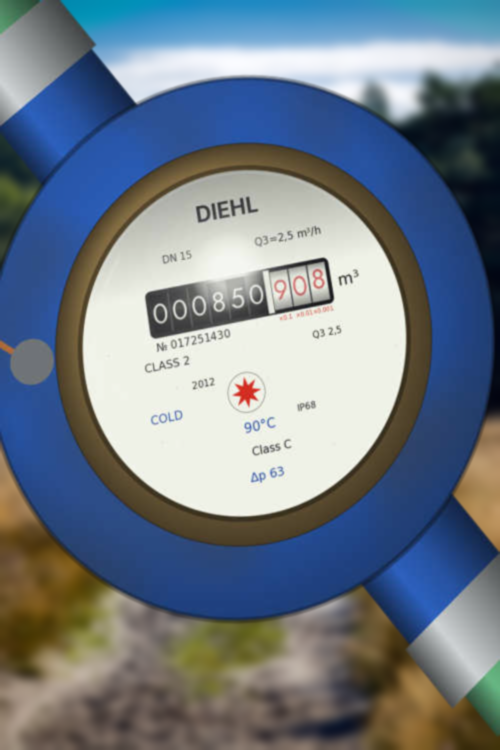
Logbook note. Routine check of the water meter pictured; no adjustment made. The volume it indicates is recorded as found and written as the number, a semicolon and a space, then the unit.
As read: 850.908; m³
